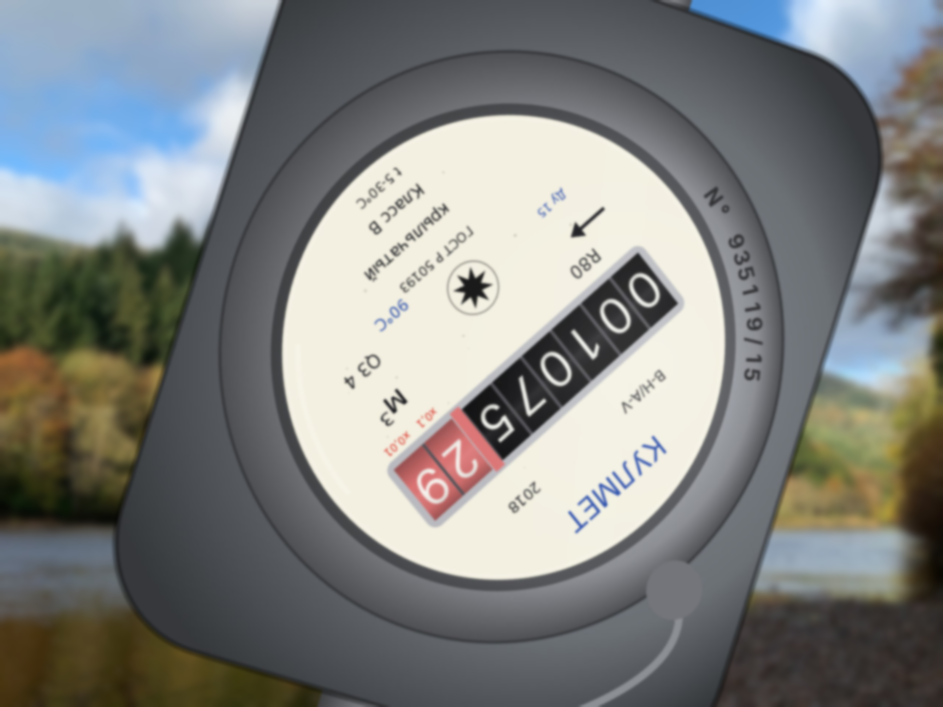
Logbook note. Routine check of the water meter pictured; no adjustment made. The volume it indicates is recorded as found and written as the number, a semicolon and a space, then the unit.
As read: 1075.29; m³
